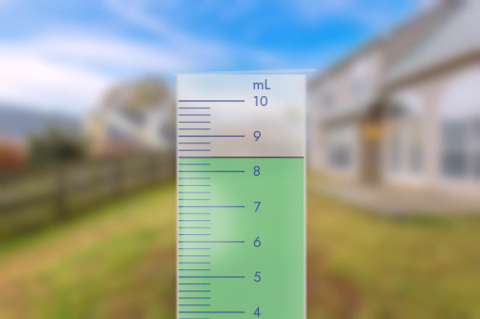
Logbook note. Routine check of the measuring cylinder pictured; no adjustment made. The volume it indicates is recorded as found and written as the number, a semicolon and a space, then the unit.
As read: 8.4; mL
